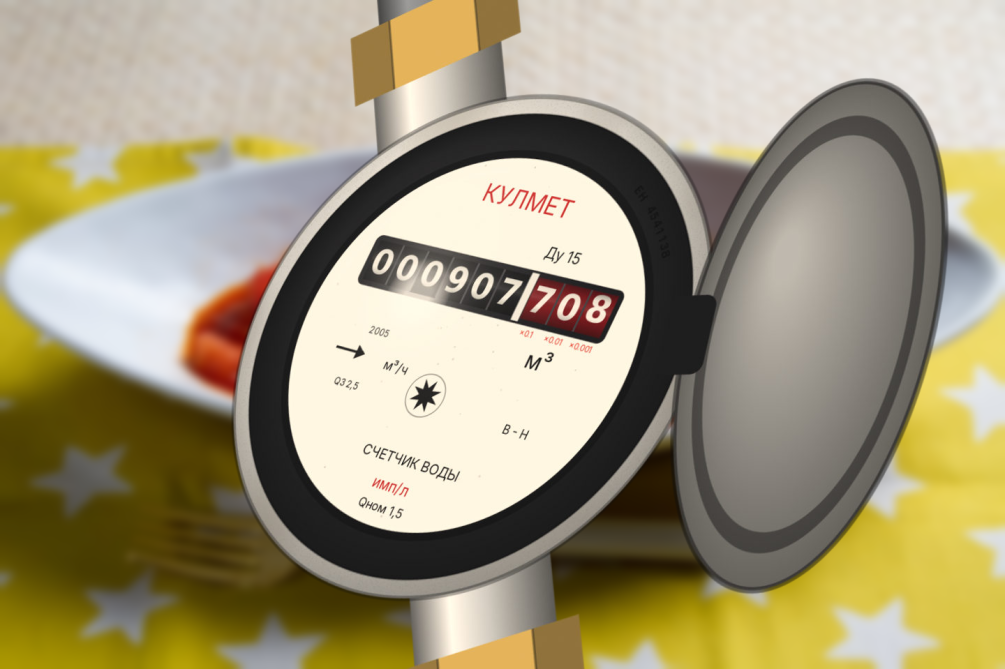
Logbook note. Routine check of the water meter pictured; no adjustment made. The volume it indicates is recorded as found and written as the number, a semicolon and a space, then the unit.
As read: 907.708; m³
